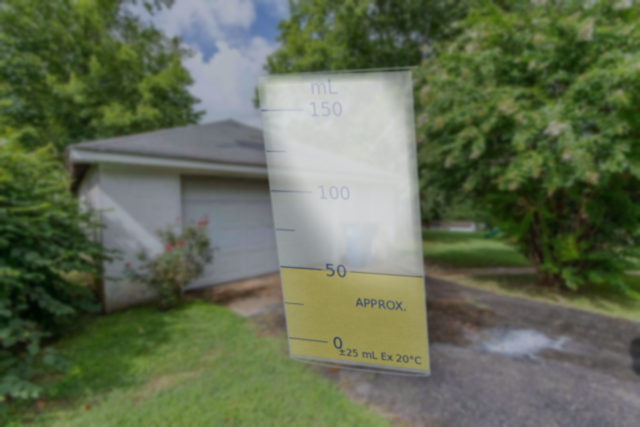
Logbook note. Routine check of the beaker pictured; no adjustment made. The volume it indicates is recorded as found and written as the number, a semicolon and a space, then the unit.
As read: 50; mL
